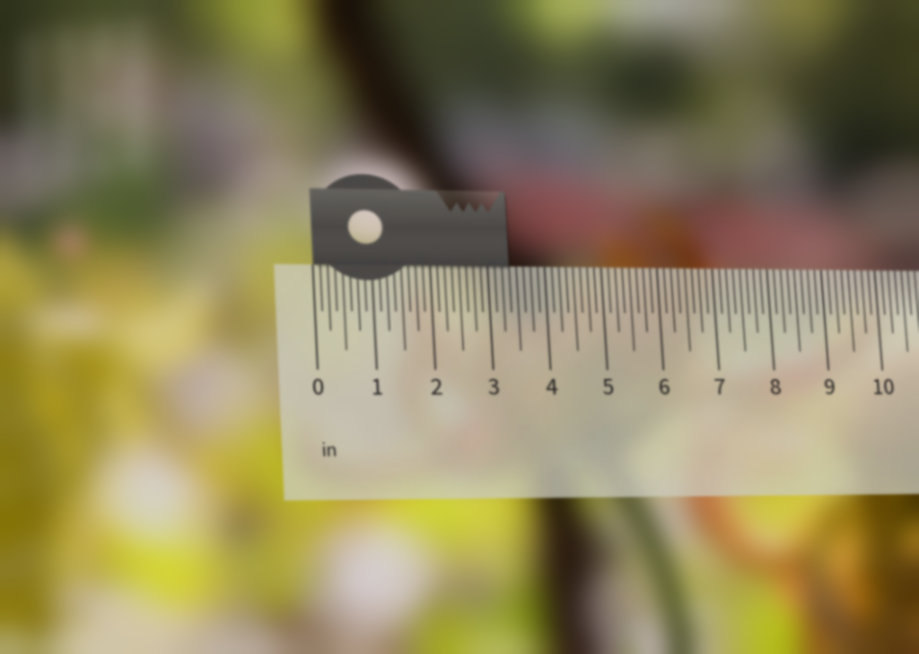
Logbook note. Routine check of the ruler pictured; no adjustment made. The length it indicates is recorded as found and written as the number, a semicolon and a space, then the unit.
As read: 3.375; in
